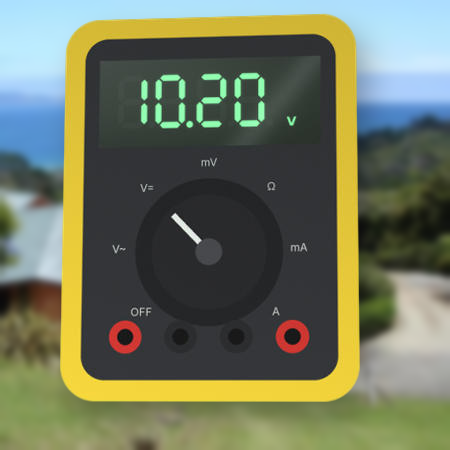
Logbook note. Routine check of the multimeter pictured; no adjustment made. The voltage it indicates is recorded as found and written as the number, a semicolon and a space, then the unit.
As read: 10.20; V
